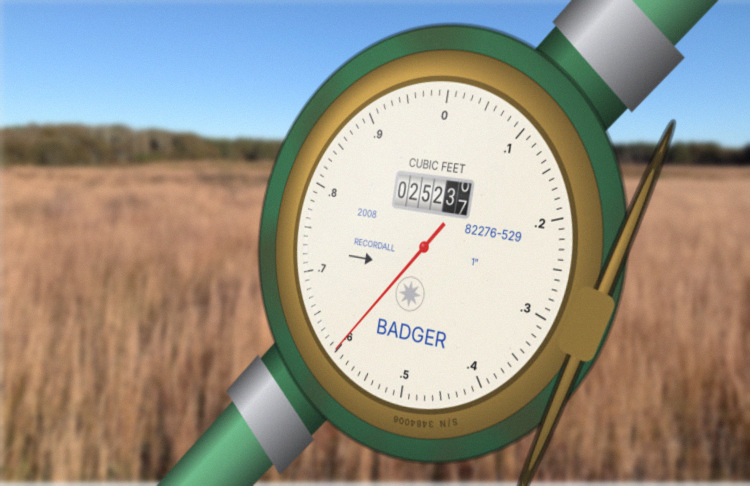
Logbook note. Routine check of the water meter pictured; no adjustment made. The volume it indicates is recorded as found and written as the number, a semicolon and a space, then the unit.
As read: 25236.60; ft³
